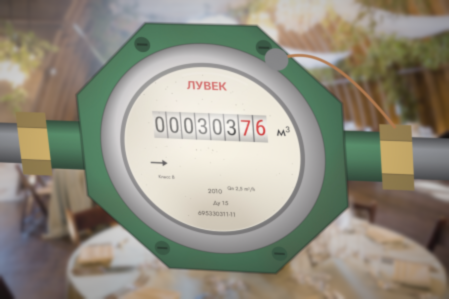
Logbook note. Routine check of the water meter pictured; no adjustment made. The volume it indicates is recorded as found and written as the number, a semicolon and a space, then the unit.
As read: 303.76; m³
